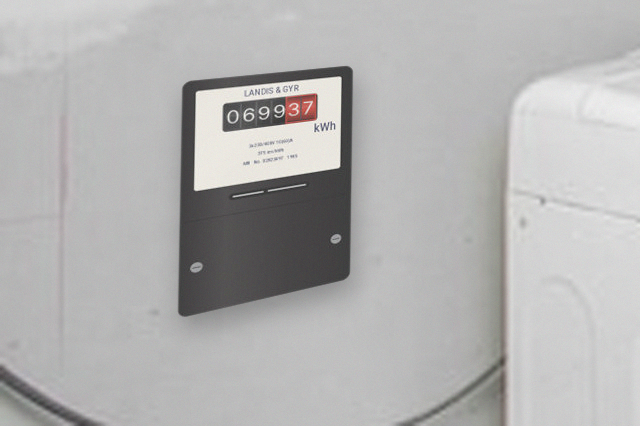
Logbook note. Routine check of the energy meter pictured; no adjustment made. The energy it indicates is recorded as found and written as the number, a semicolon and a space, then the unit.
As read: 699.37; kWh
